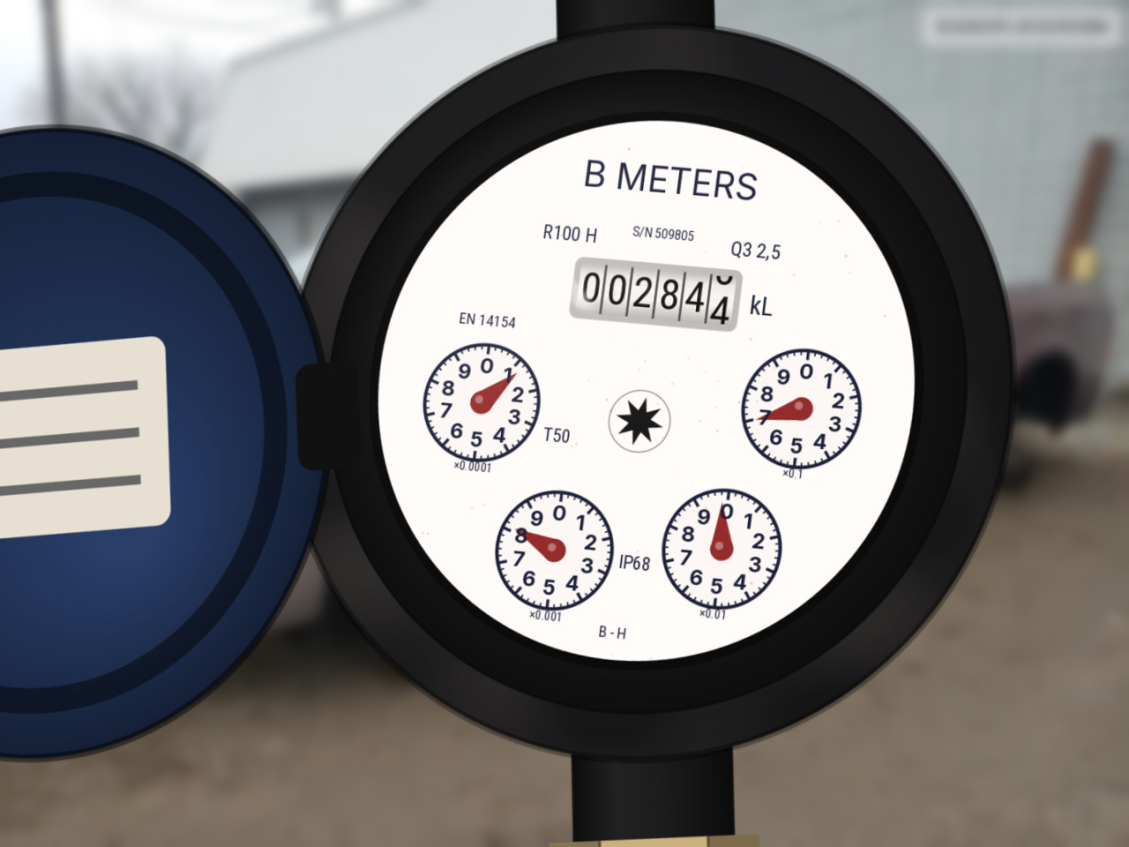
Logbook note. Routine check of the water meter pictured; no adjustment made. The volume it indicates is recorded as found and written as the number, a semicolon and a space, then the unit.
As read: 2843.6981; kL
